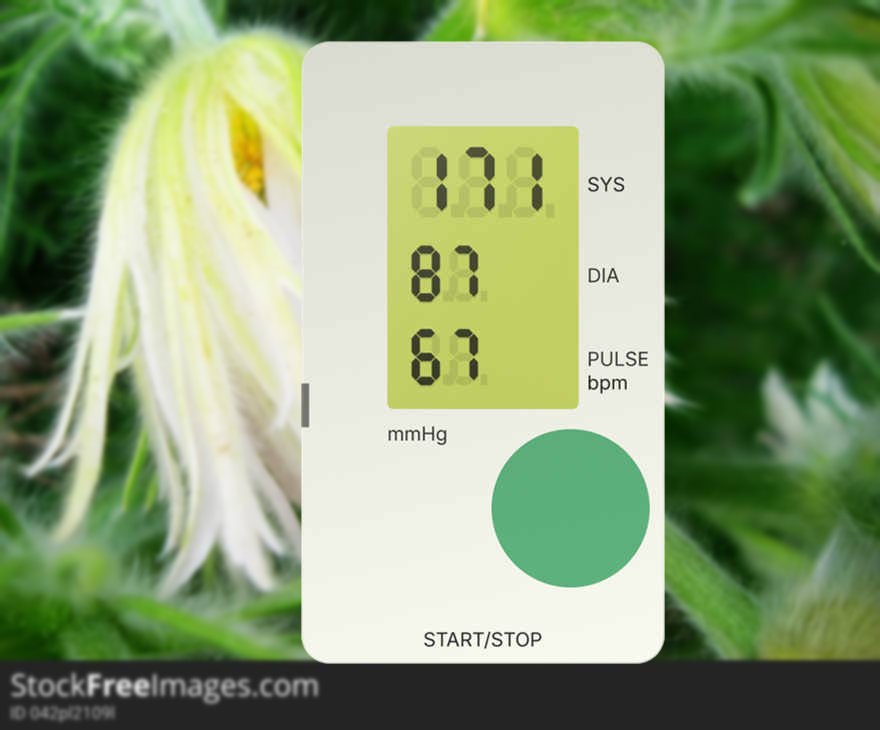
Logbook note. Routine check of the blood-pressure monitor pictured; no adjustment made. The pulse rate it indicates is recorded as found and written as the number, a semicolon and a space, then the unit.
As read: 67; bpm
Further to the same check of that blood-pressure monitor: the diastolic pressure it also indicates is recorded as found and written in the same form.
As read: 87; mmHg
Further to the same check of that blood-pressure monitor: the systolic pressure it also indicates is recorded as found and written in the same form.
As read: 171; mmHg
